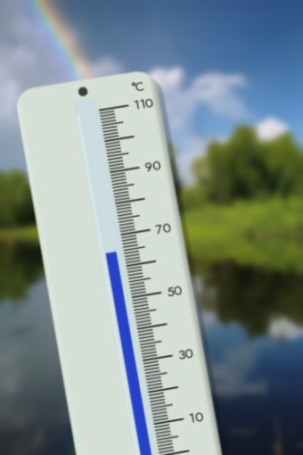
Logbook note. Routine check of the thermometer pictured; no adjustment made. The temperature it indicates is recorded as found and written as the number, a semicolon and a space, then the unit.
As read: 65; °C
